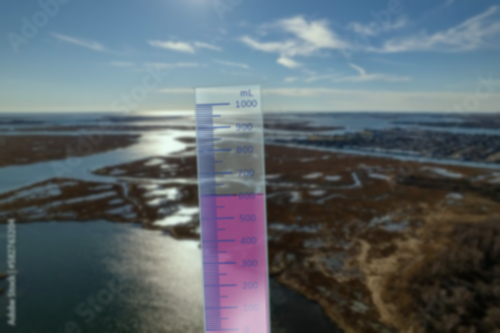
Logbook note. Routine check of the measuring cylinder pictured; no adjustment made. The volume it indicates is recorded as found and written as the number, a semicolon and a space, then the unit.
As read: 600; mL
